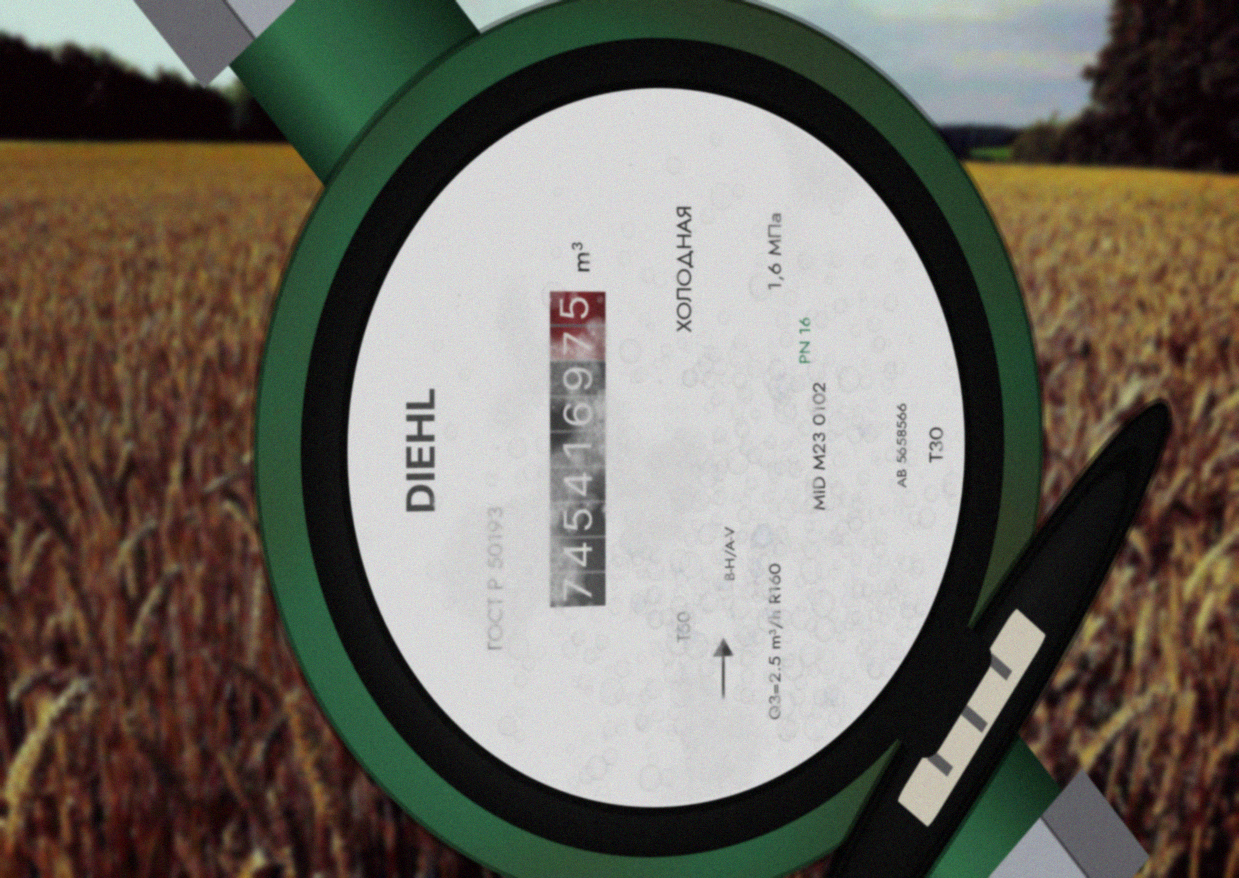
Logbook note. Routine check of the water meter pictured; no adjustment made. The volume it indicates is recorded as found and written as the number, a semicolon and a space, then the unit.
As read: 7454169.75; m³
